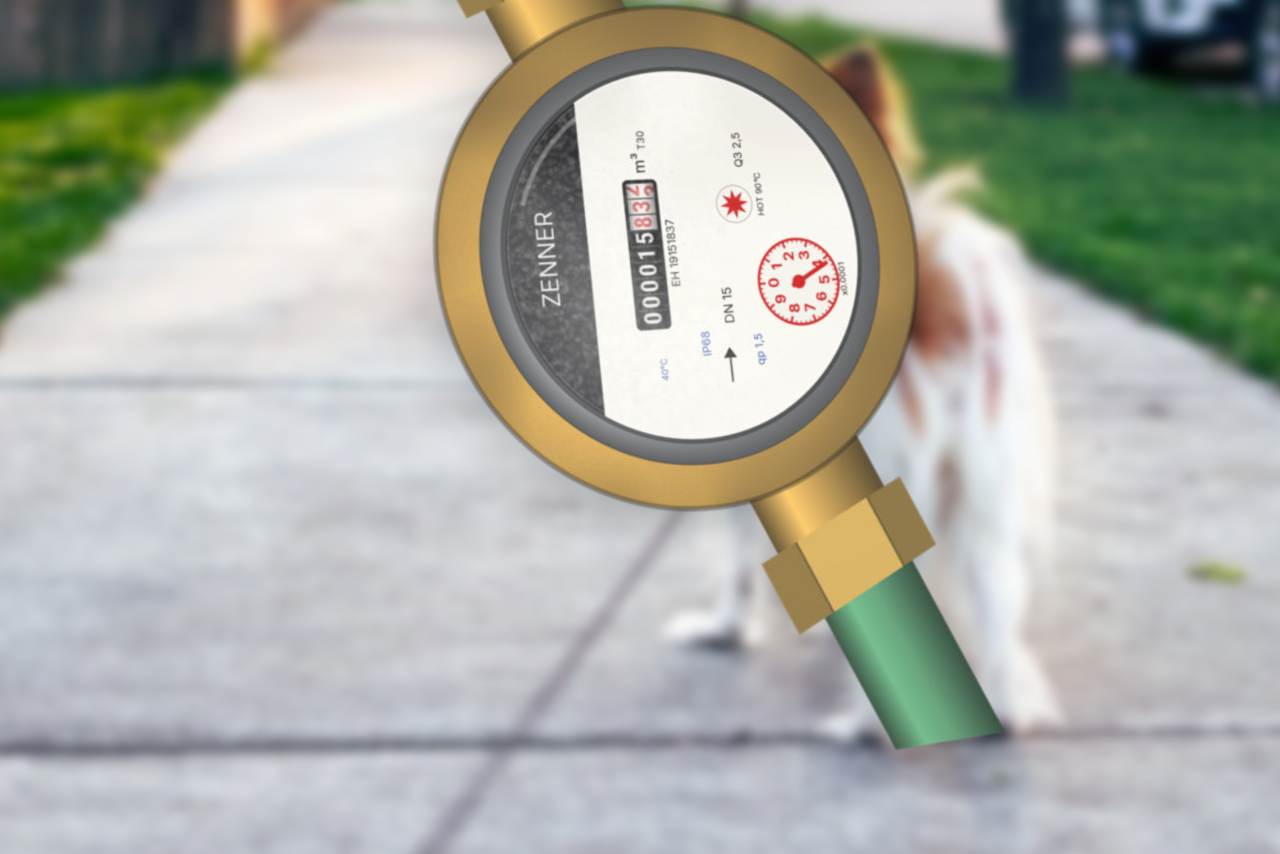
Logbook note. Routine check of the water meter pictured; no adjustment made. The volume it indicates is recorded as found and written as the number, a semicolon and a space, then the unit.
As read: 15.8324; m³
